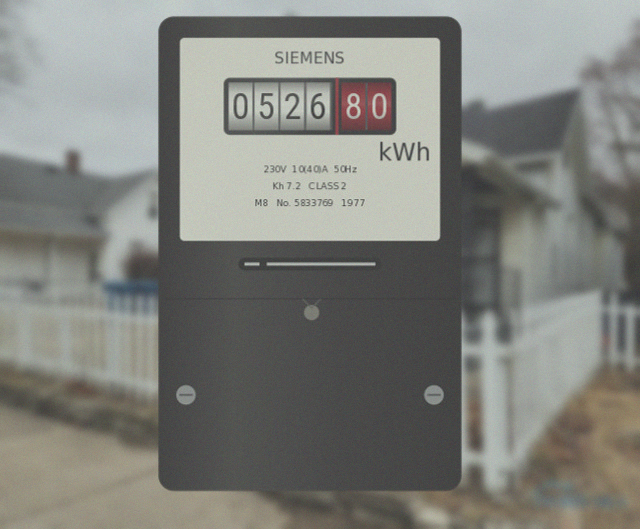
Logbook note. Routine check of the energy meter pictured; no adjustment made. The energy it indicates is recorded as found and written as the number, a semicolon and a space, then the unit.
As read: 526.80; kWh
